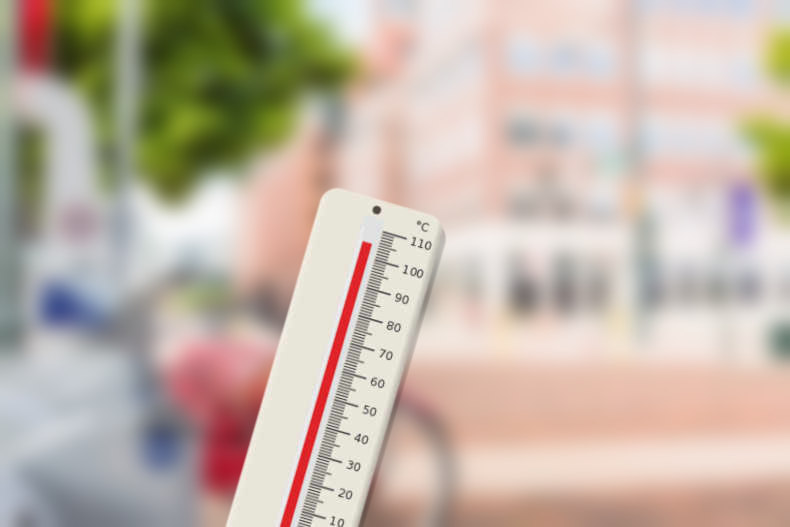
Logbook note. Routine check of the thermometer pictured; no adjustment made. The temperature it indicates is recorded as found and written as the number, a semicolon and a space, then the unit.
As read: 105; °C
